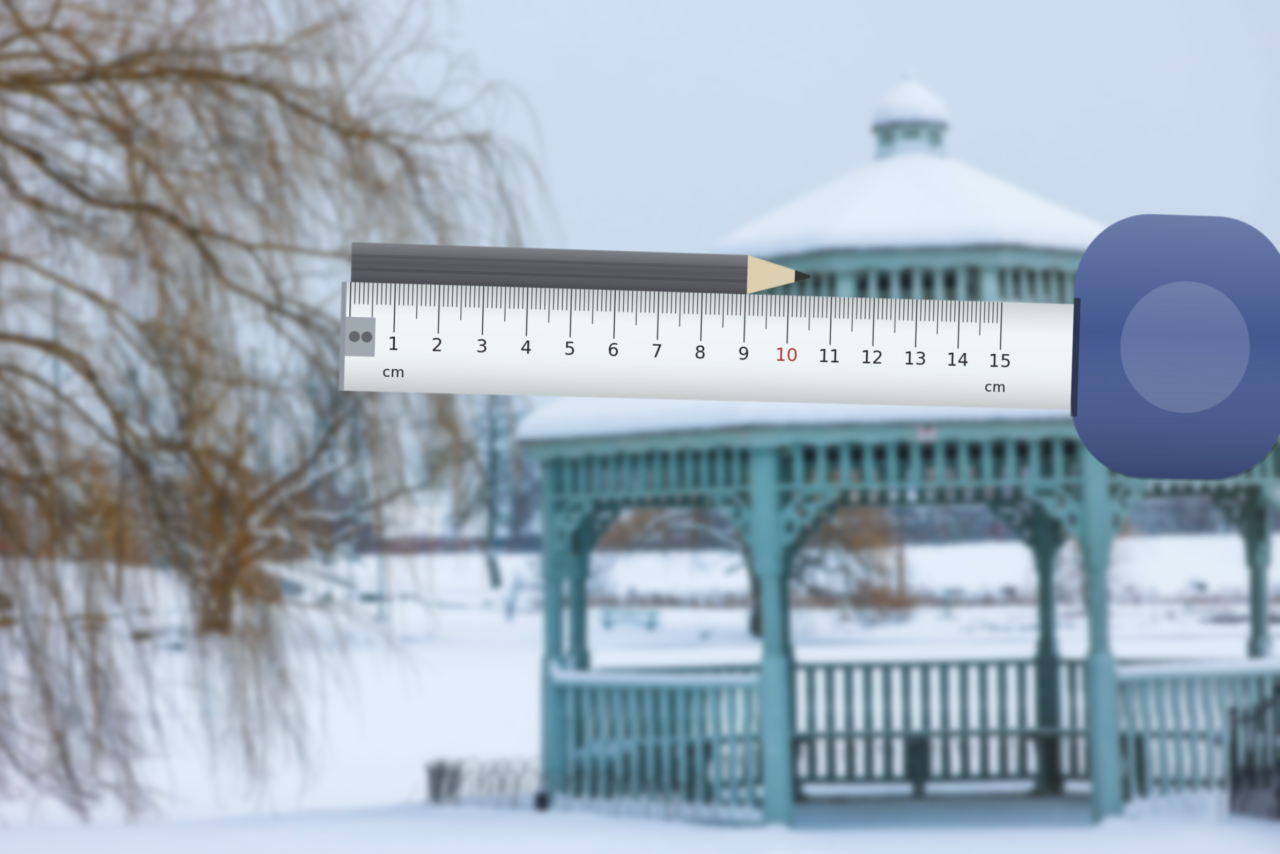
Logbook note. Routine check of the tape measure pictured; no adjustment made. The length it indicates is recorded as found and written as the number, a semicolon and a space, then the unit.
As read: 10.5; cm
